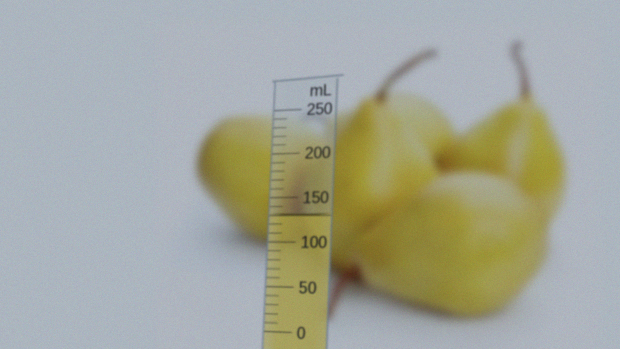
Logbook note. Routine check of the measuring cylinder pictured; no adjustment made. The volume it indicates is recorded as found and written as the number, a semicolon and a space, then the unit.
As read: 130; mL
